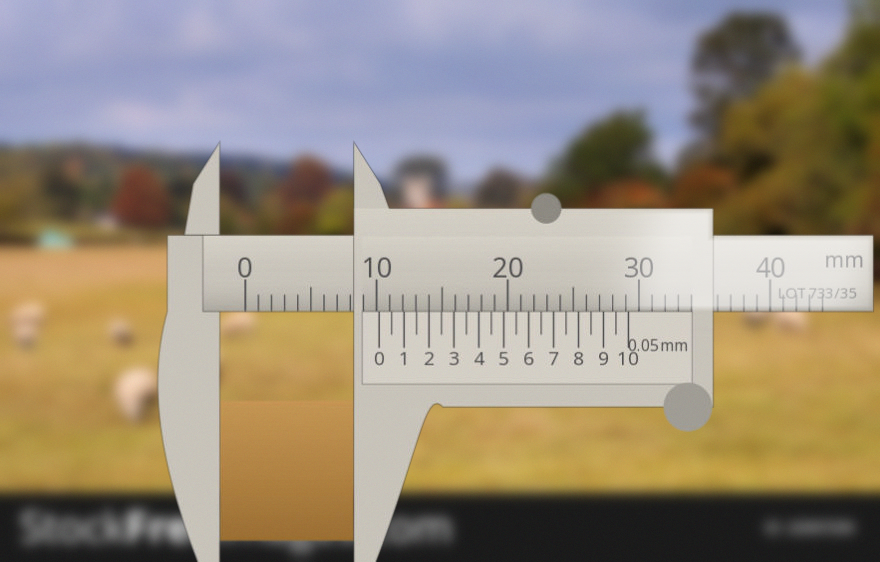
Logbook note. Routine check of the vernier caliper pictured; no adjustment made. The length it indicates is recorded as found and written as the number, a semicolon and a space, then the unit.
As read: 10.2; mm
